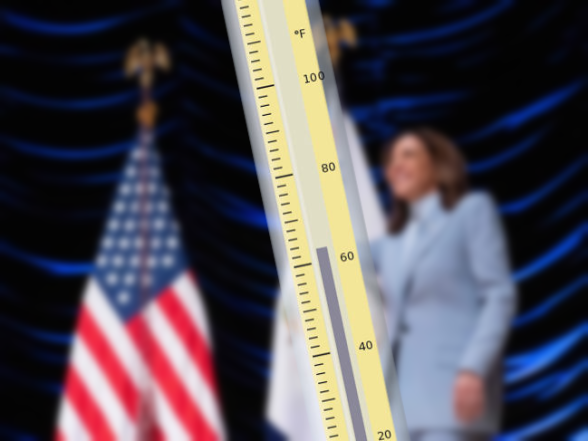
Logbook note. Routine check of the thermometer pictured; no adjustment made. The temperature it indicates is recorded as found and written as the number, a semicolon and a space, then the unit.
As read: 63; °F
